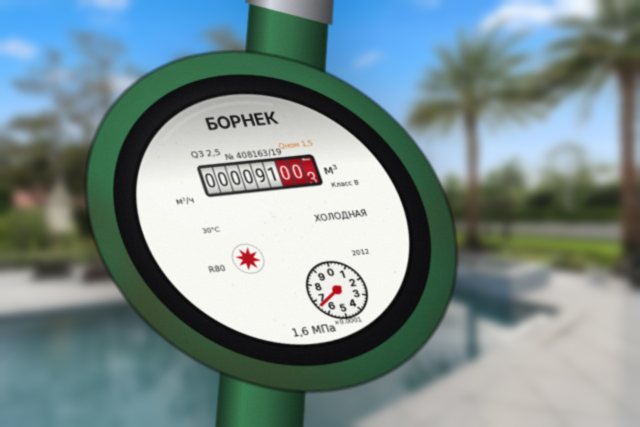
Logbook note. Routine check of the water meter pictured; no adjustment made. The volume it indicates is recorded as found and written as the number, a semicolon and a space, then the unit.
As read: 91.0026; m³
